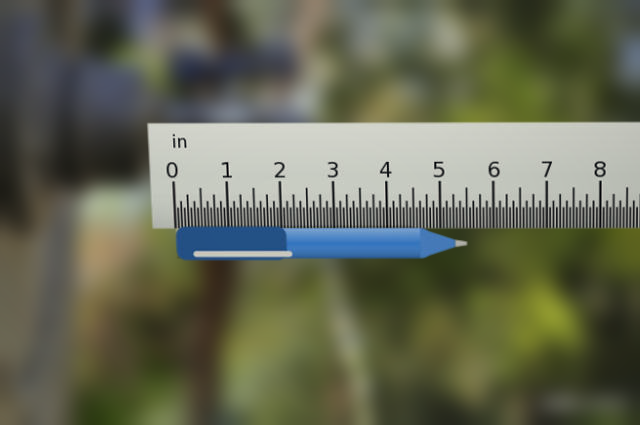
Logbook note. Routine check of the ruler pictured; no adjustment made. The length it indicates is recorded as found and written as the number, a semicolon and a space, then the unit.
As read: 5.5; in
